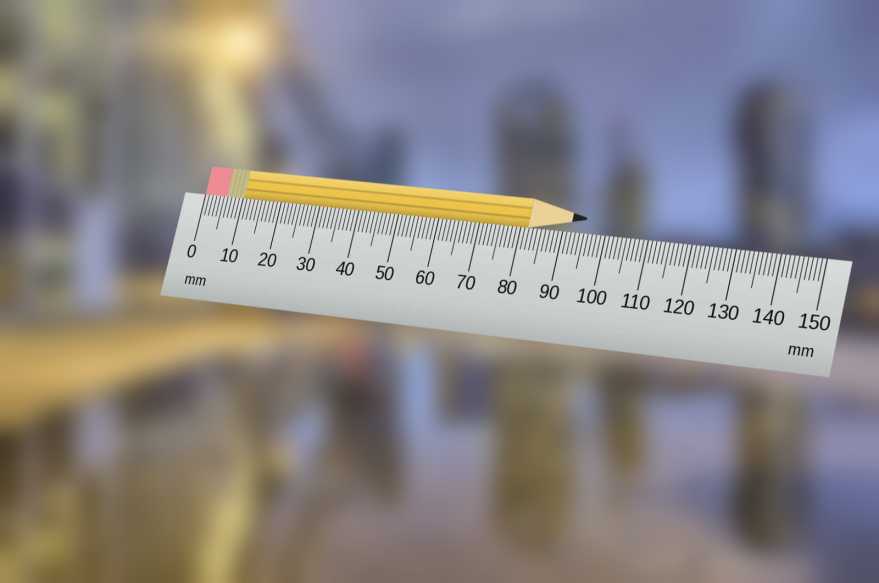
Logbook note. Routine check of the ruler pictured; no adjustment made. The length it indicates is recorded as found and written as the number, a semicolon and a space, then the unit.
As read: 95; mm
